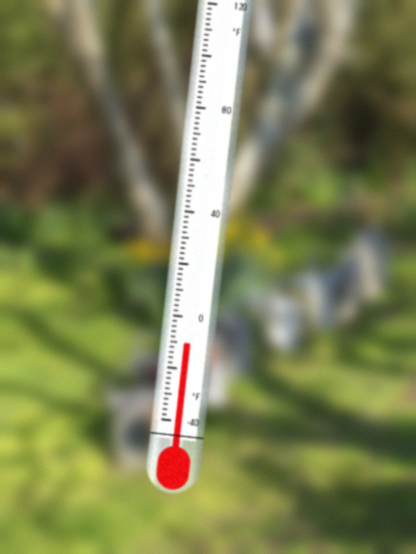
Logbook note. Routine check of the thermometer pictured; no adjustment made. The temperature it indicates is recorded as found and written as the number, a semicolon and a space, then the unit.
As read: -10; °F
